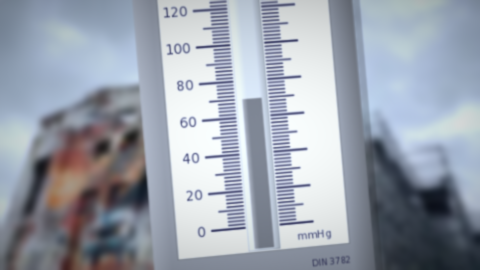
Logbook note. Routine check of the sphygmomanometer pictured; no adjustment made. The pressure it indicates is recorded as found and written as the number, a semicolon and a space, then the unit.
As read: 70; mmHg
